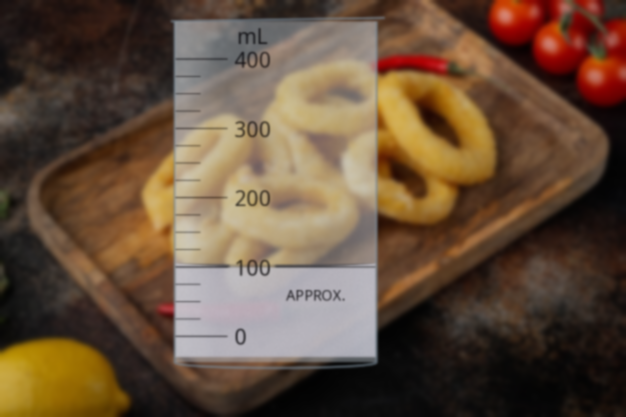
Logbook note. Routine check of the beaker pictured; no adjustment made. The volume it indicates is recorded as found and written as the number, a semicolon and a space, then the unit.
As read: 100; mL
